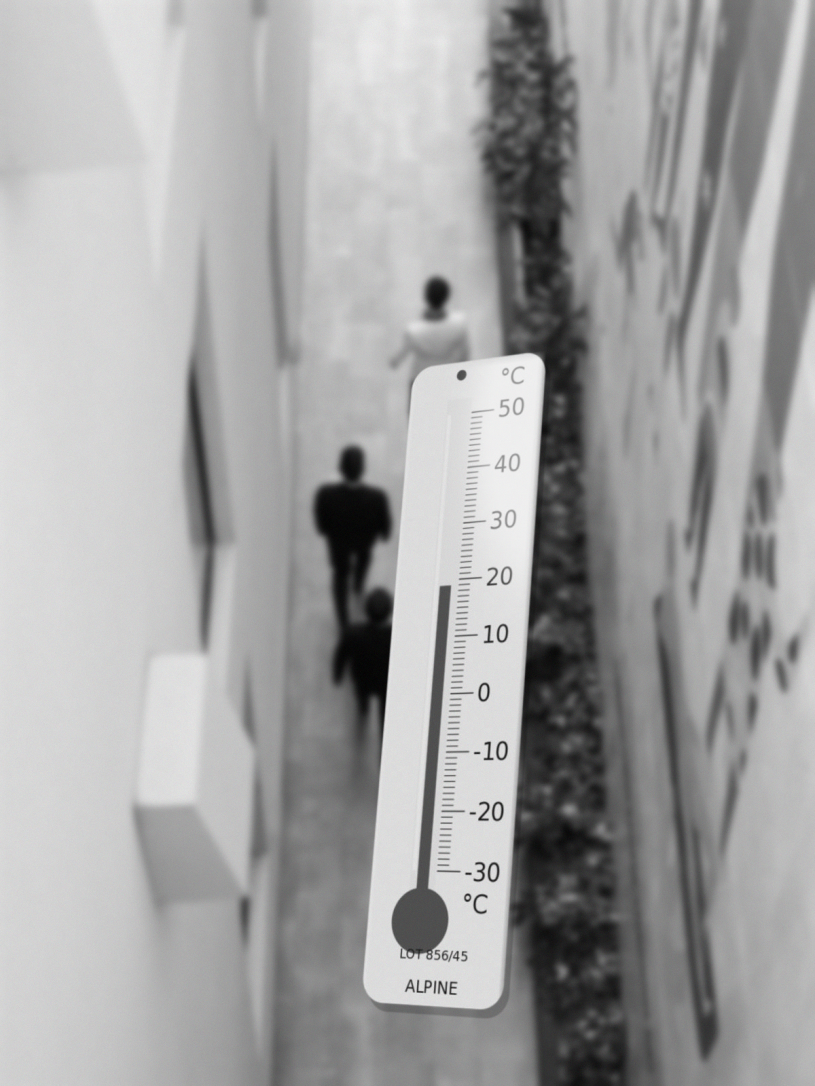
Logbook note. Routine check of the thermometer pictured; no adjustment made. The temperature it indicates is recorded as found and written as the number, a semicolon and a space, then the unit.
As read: 19; °C
